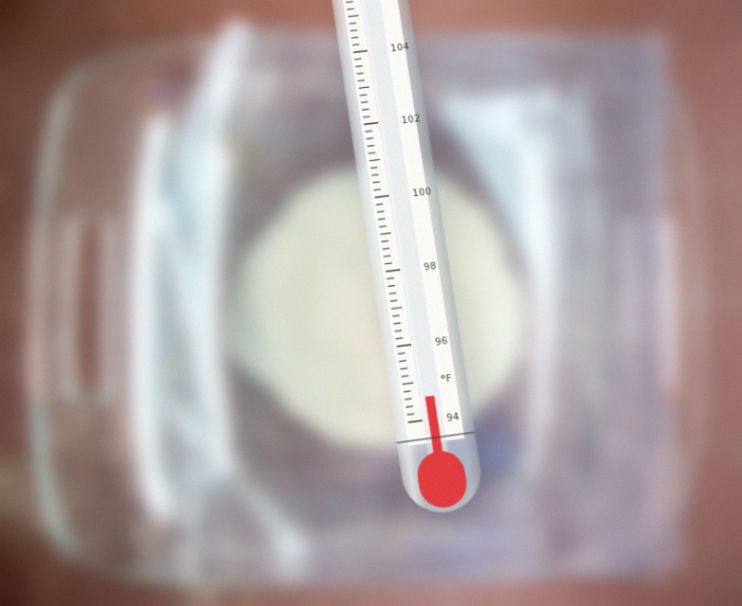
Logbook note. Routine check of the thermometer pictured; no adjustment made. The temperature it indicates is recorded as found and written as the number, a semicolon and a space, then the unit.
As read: 94.6; °F
